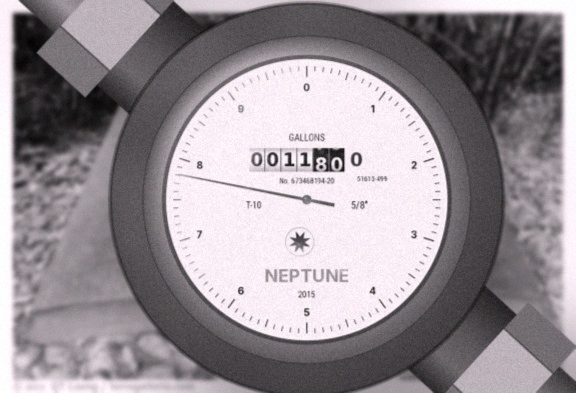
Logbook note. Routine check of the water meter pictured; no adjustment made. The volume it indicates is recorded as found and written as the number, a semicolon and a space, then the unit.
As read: 11797.8; gal
